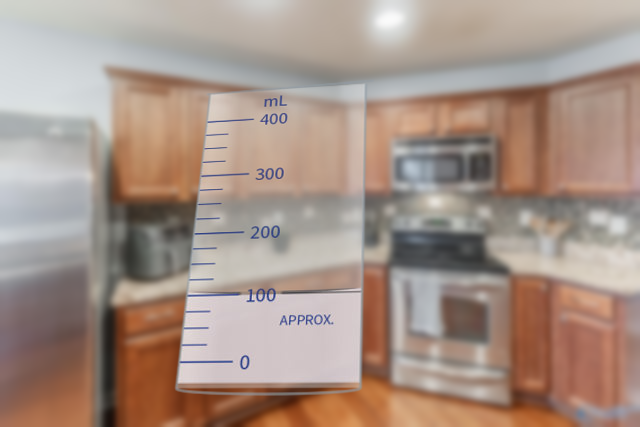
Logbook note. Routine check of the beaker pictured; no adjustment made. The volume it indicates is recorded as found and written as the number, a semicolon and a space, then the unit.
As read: 100; mL
